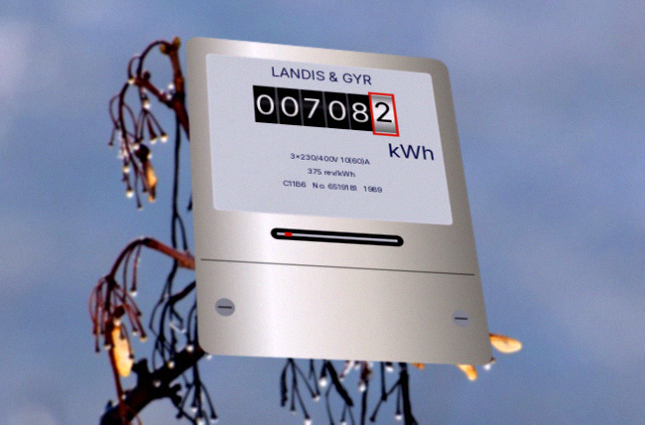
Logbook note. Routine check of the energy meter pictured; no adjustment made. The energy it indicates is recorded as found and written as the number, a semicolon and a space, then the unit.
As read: 708.2; kWh
